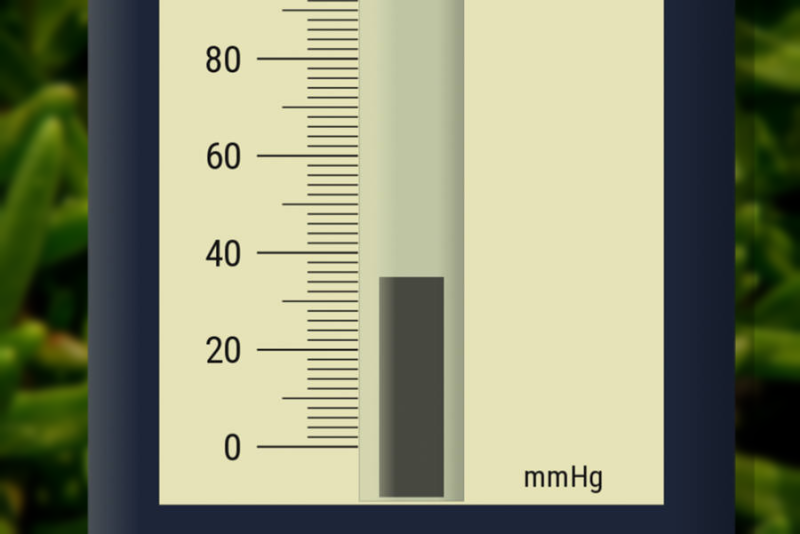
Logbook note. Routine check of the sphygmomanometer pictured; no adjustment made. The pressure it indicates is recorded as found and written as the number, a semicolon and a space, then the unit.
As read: 35; mmHg
